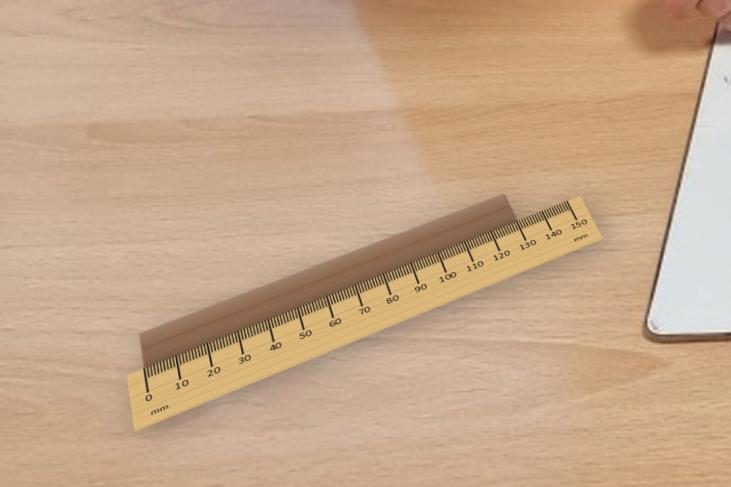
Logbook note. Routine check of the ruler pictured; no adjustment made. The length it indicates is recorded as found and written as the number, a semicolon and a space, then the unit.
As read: 130; mm
